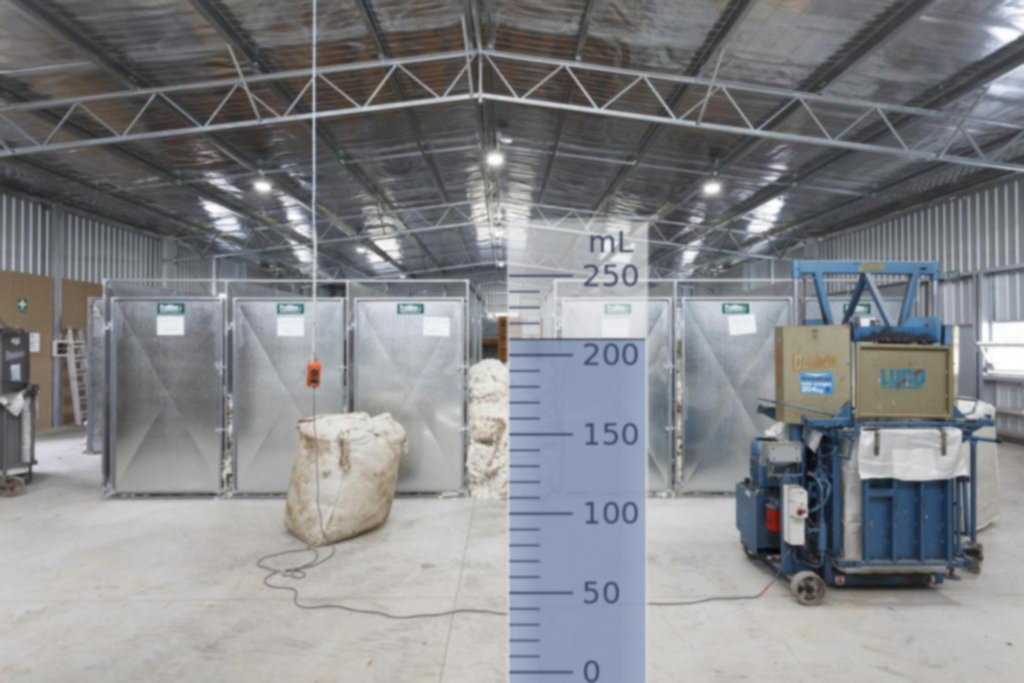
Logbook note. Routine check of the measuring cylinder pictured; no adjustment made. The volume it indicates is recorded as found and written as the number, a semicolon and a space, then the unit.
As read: 210; mL
